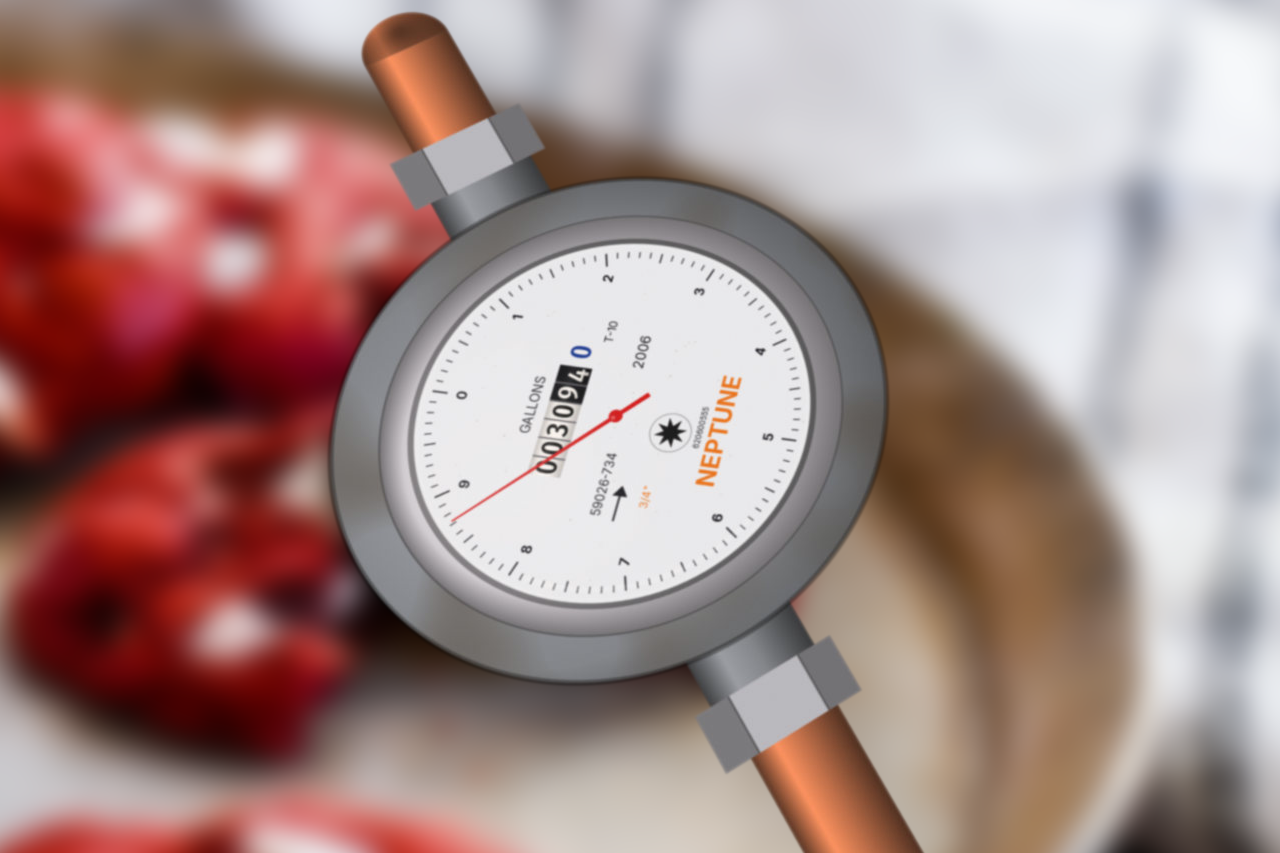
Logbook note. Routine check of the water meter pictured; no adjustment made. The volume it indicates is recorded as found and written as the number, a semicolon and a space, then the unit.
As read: 30938.7; gal
